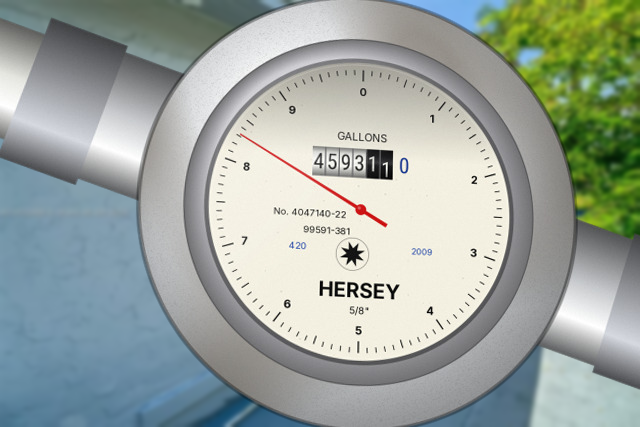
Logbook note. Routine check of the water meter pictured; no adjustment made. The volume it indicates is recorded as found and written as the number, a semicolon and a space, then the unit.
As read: 4593108.3; gal
